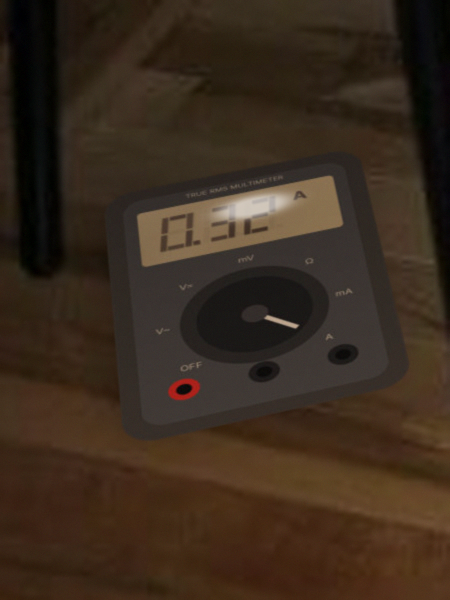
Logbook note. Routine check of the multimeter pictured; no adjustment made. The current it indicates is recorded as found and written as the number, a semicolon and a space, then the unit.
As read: 0.32; A
